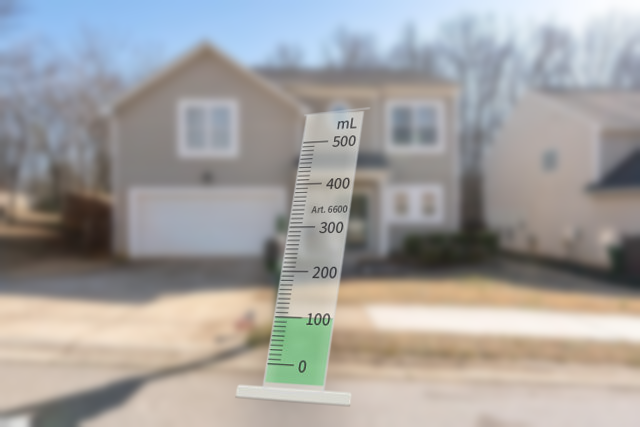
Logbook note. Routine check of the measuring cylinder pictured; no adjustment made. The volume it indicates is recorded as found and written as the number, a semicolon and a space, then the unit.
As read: 100; mL
